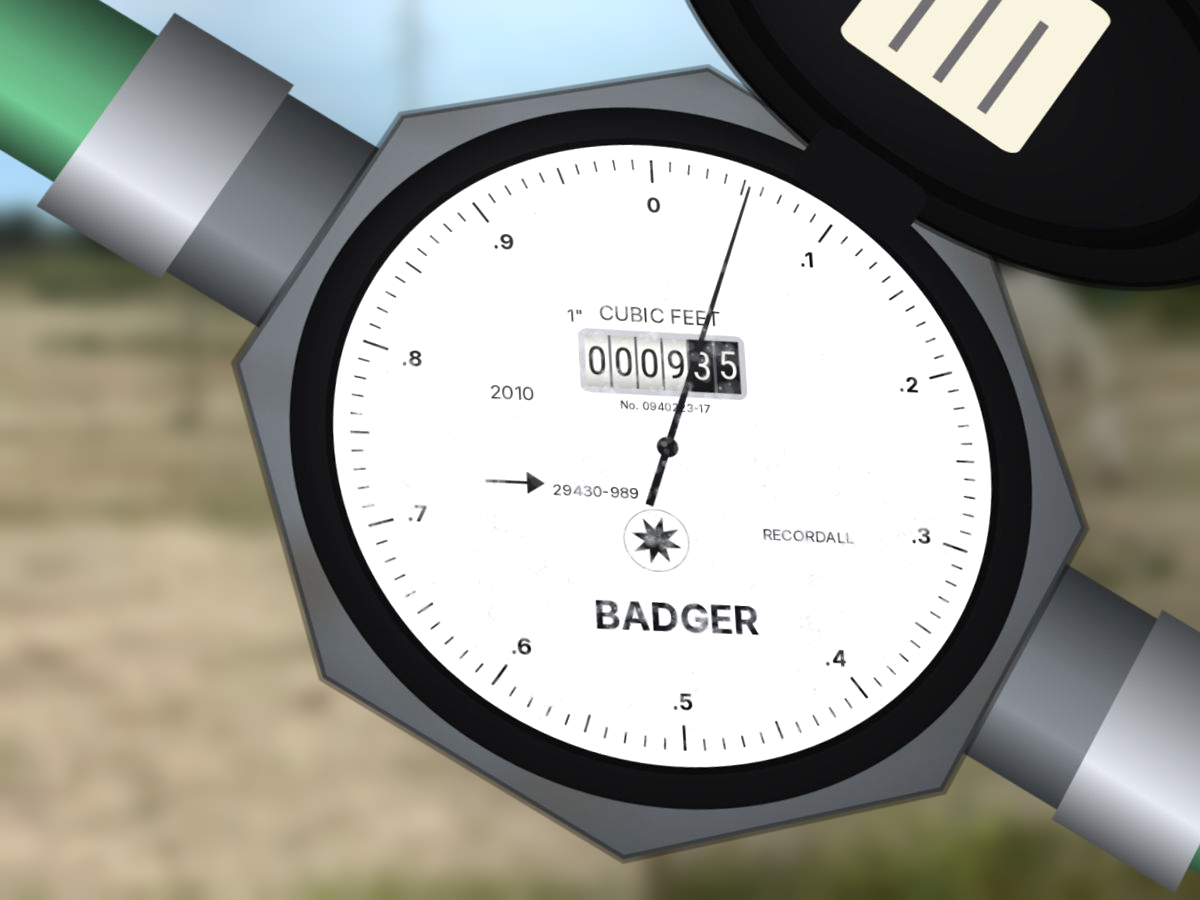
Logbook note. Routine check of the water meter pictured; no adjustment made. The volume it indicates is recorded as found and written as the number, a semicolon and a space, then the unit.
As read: 935.05; ft³
